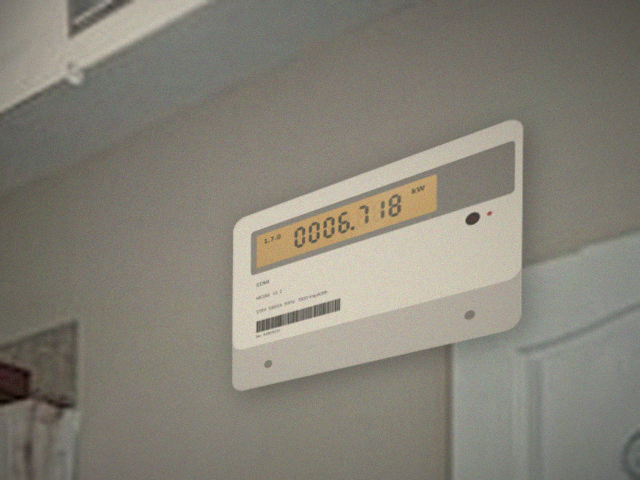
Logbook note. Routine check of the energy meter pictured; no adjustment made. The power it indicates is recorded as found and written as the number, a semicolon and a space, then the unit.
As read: 6.718; kW
